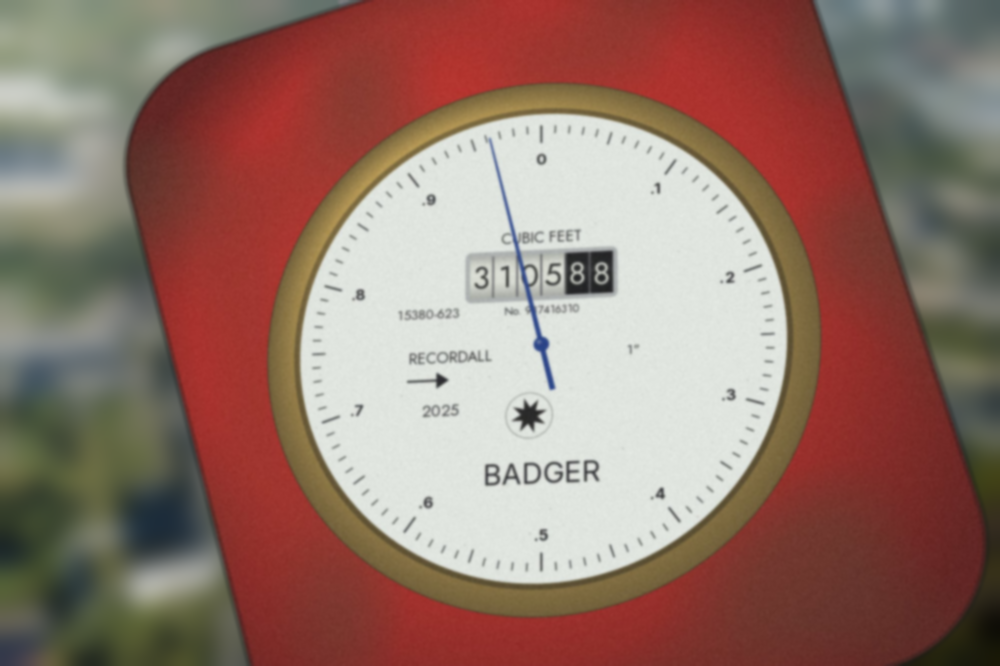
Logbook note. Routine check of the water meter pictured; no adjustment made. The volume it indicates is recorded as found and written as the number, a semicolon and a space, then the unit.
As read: 310587.96; ft³
